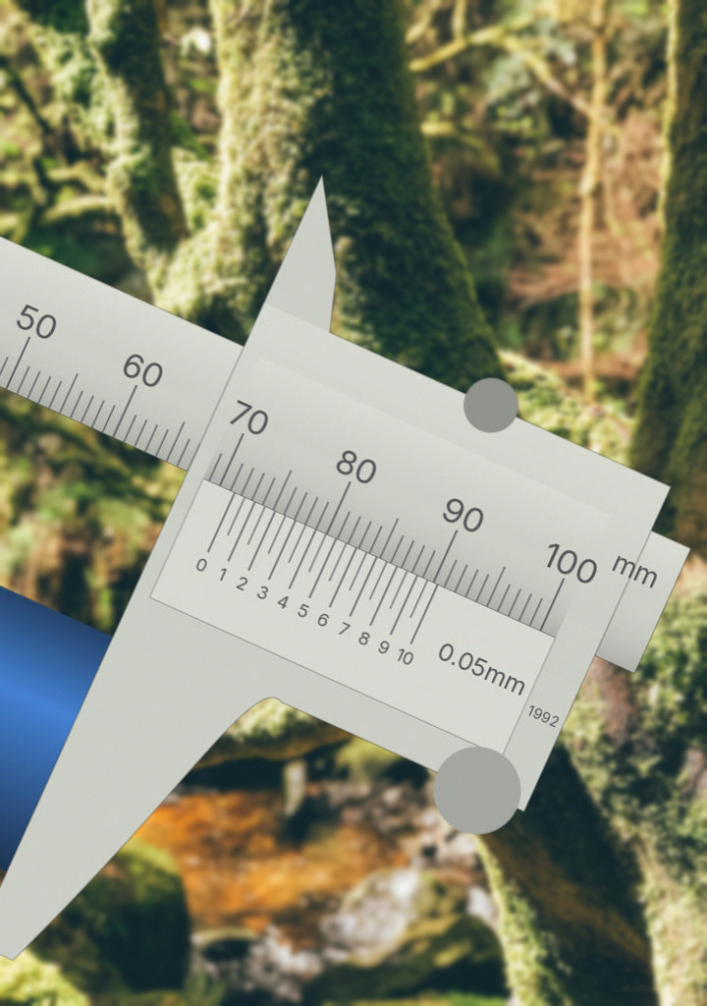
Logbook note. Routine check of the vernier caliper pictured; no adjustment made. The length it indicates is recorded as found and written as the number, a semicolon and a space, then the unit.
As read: 71.4; mm
